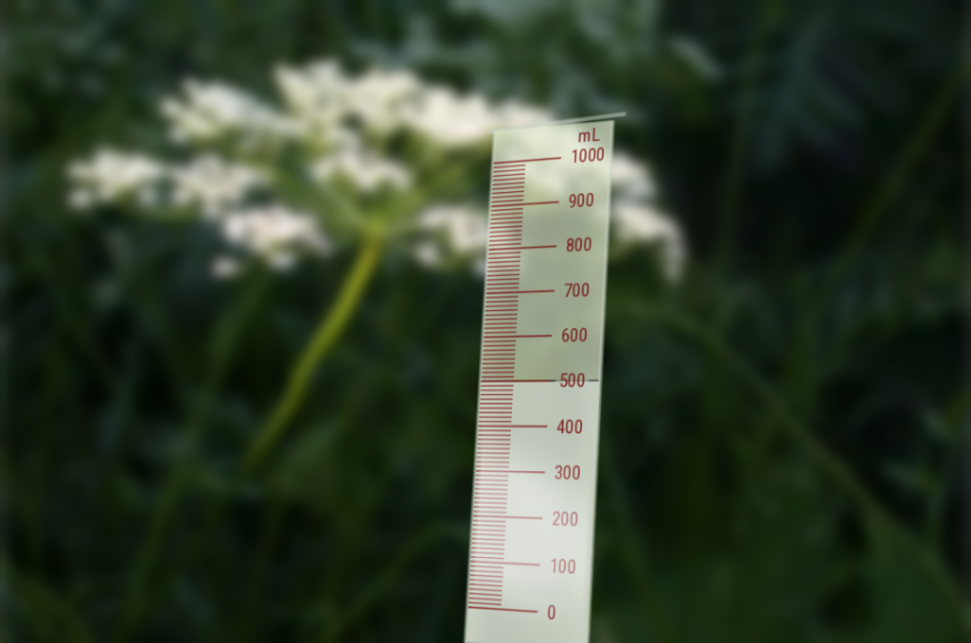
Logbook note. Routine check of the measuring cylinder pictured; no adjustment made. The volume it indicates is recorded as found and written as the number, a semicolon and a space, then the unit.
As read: 500; mL
